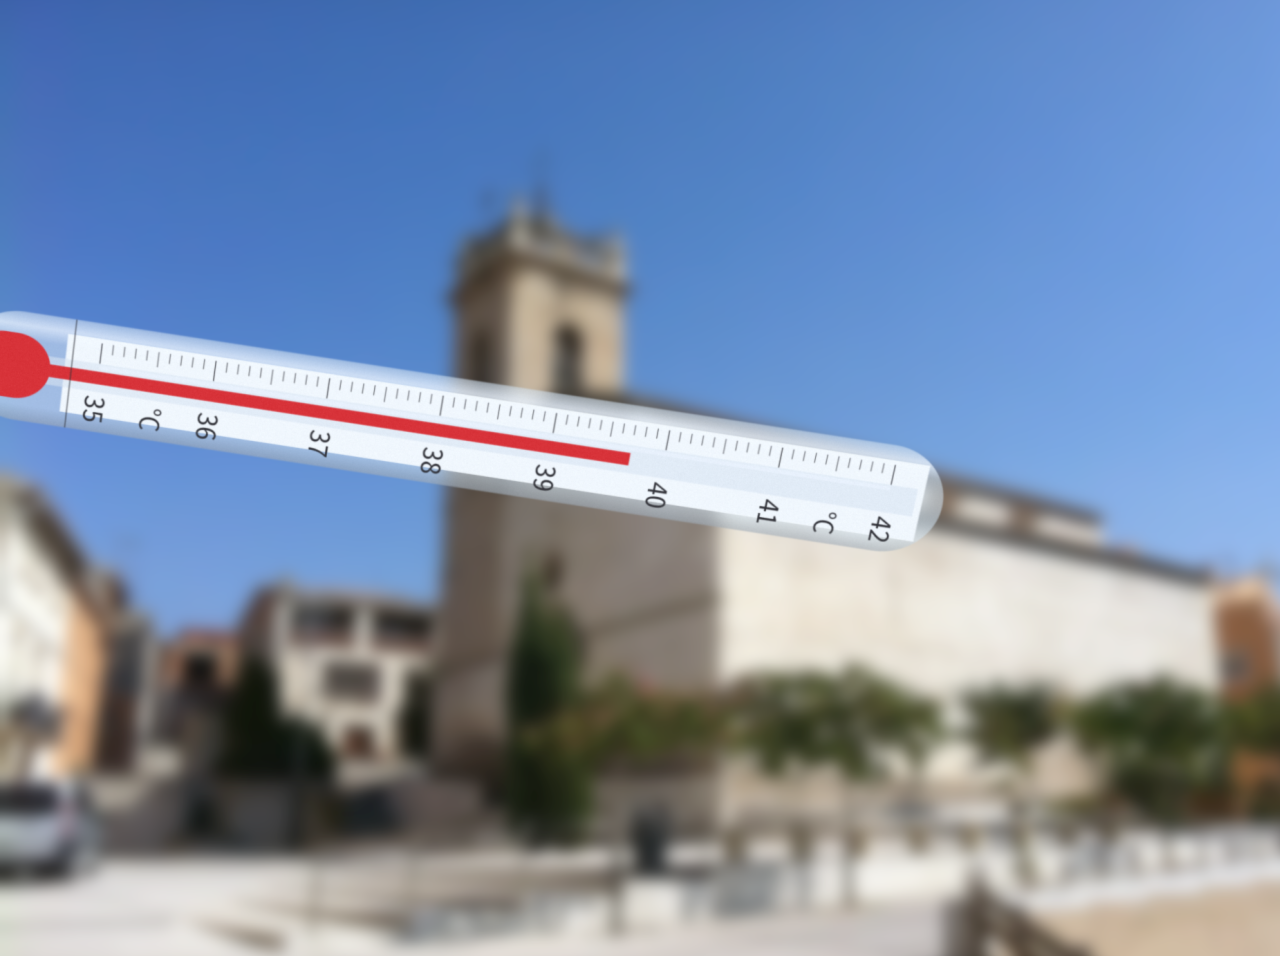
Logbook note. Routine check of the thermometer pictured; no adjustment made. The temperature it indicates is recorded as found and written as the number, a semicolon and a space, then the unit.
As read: 39.7; °C
